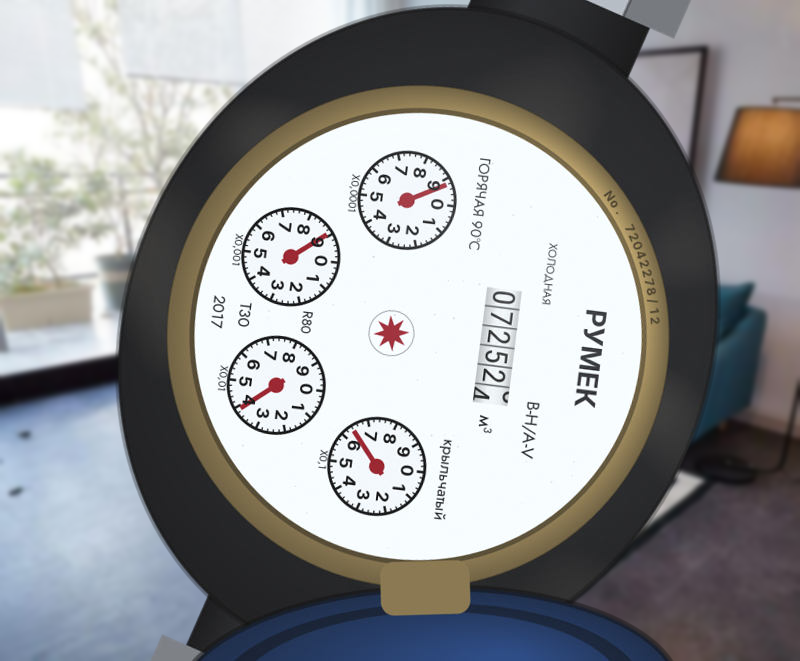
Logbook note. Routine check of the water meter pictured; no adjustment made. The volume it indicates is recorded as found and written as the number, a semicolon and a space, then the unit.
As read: 72523.6389; m³
